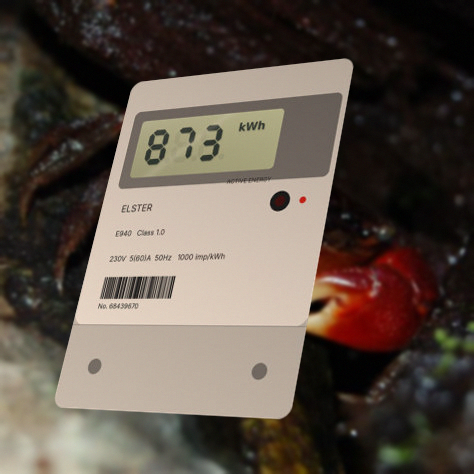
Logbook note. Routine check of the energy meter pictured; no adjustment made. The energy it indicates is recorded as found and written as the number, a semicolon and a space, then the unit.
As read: 873; kWh
